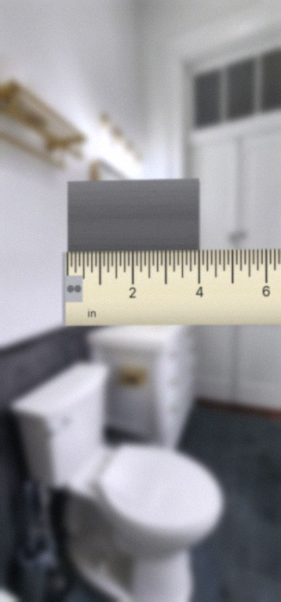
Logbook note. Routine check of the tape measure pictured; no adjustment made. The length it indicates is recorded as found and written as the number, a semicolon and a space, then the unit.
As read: 4; in
